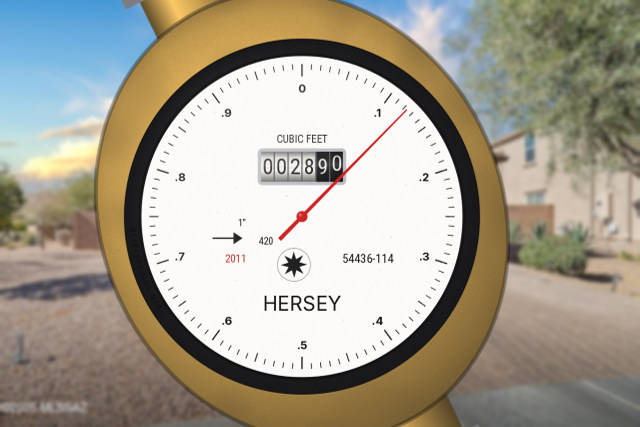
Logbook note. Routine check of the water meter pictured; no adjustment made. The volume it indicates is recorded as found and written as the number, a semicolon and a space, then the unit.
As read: 2890.12; ft³
